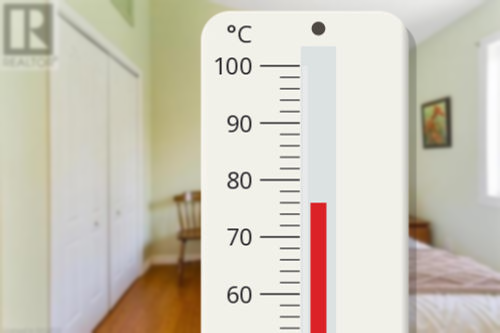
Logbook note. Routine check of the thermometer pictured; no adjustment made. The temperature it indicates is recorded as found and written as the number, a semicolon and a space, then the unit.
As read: 76; °C
